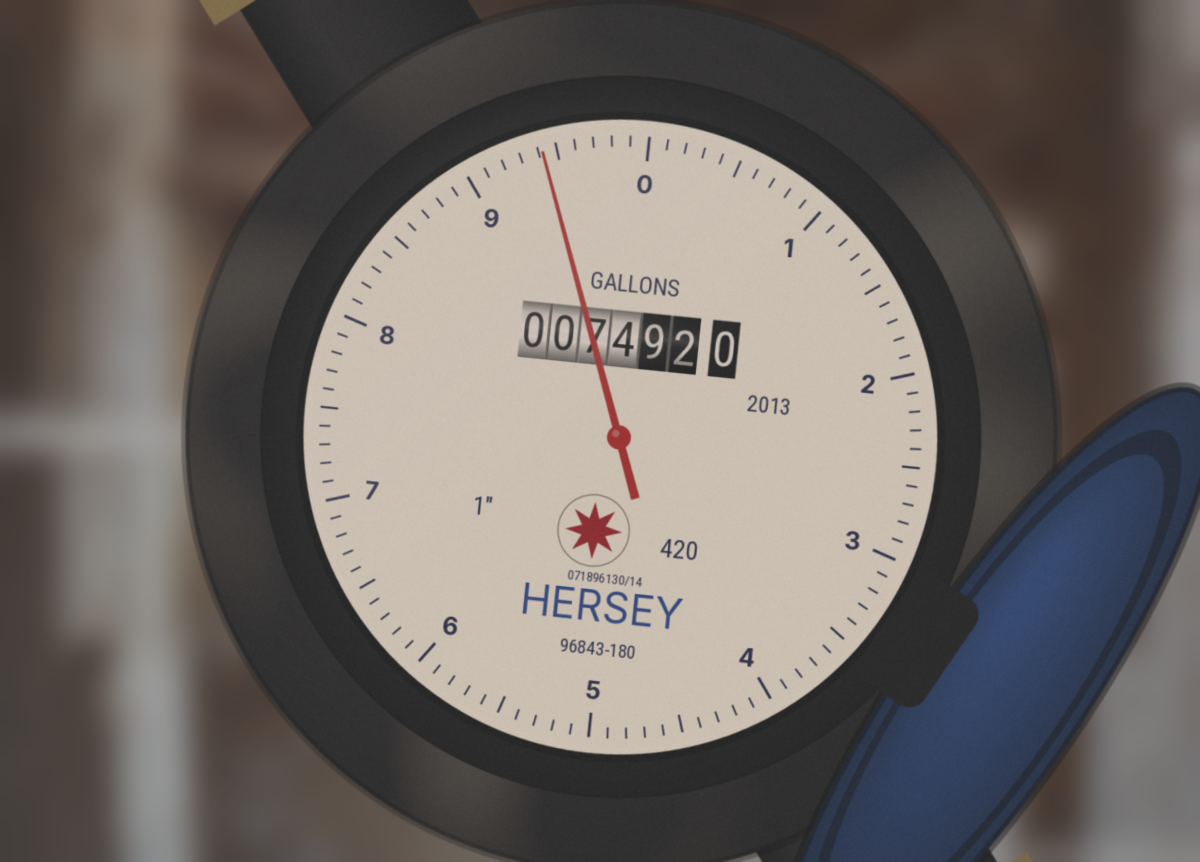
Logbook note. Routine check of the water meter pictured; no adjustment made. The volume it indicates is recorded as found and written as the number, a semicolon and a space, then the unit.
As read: 74919.4; gal
